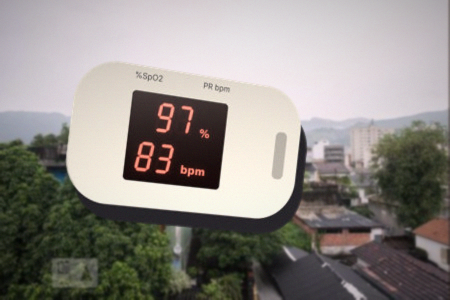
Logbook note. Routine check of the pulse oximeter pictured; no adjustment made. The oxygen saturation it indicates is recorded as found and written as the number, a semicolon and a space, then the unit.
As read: 97; %
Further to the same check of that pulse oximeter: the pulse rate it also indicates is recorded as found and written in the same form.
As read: 83; bpm
